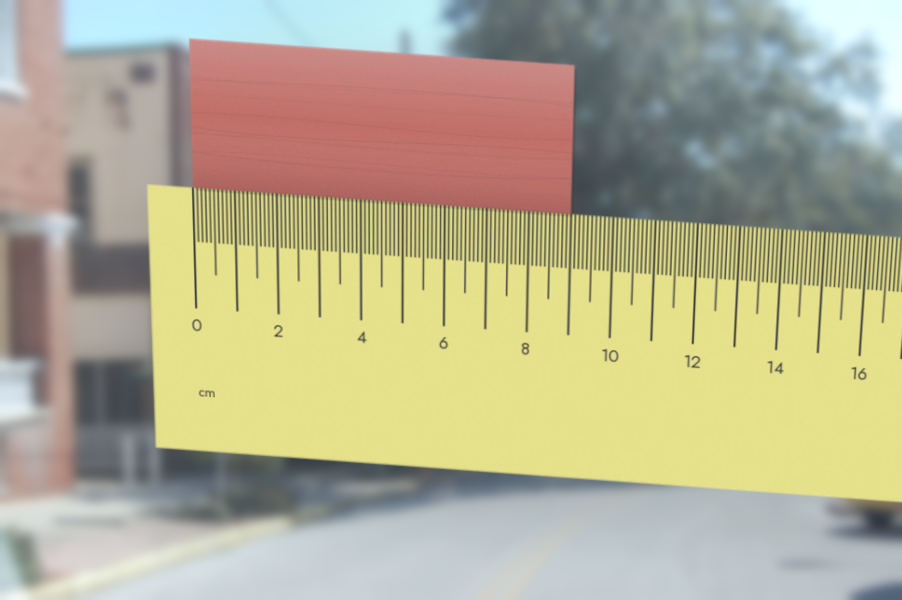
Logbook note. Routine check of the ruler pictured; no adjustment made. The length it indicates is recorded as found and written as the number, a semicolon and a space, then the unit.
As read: 9; cm
